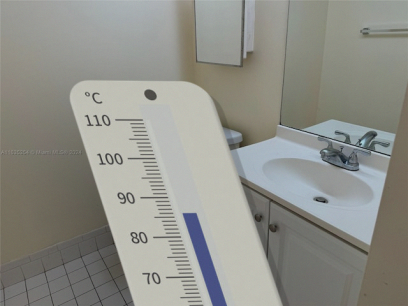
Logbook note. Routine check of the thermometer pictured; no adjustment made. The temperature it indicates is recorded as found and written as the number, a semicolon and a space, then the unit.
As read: 86; °C
